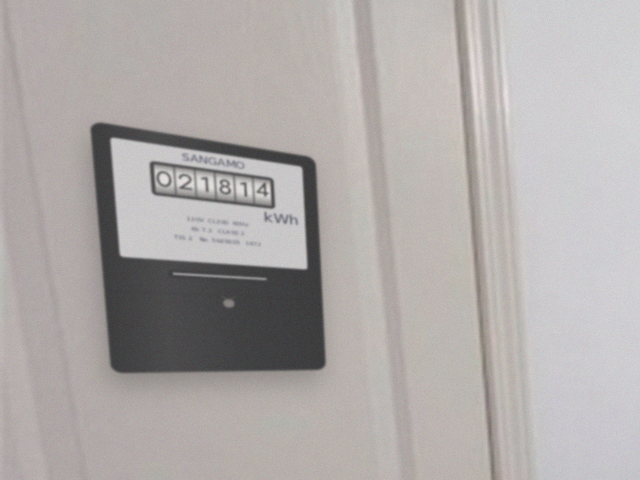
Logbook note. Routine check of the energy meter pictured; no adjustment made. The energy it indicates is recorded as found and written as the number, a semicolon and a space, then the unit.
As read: 21814; kWh
